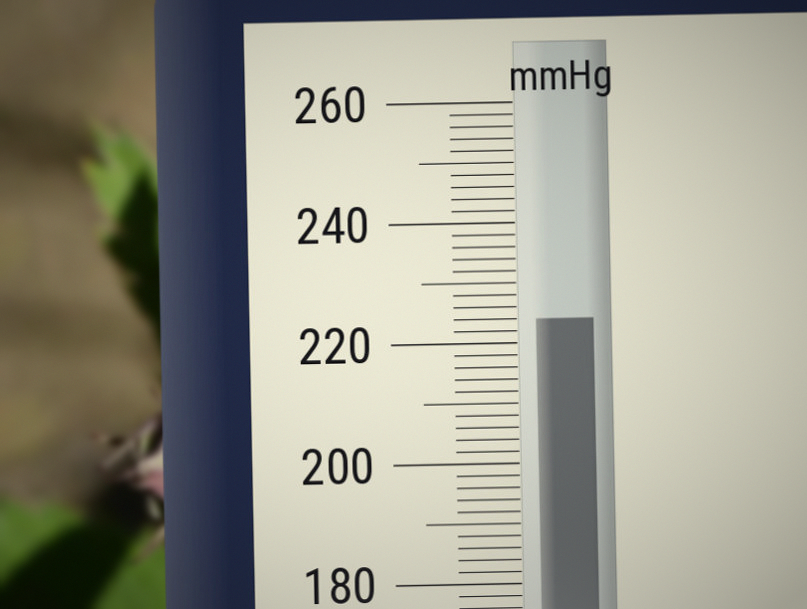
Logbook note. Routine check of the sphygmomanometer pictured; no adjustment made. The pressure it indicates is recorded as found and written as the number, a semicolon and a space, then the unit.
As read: 224; mmHg
